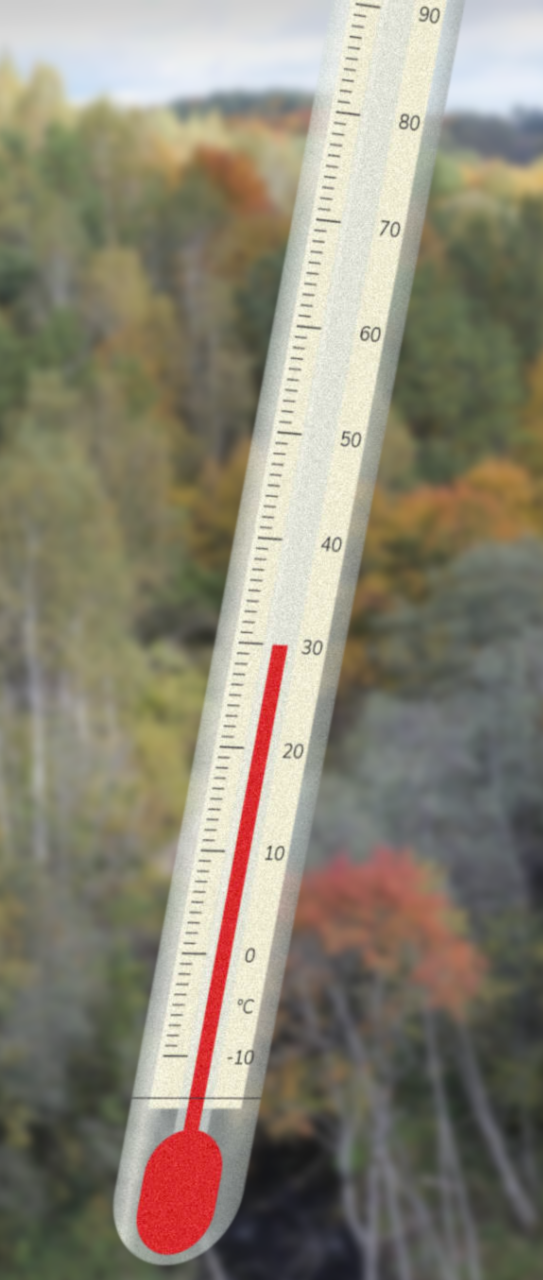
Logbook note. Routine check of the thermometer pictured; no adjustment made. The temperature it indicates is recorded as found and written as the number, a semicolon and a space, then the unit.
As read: 30; °C
